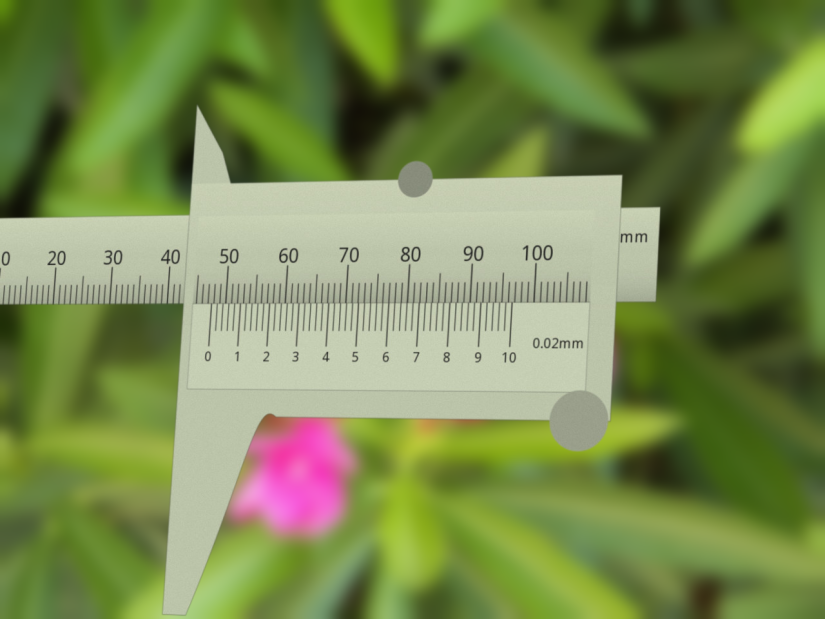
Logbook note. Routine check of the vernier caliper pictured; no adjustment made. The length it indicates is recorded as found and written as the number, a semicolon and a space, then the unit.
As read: 47.6; mm
